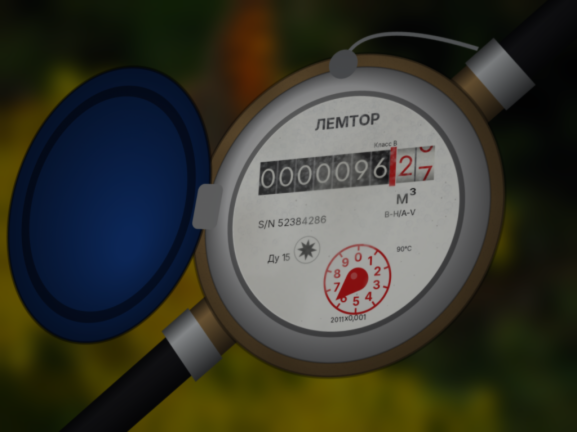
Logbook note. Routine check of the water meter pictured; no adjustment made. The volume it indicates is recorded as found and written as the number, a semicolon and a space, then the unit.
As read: 96.266; m³
